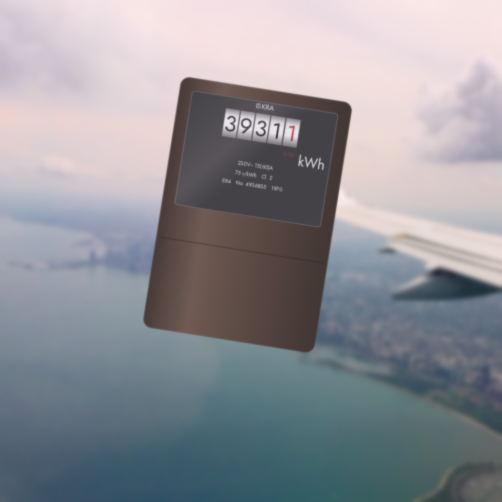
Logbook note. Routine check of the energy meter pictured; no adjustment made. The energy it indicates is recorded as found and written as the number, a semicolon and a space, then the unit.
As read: 3931.1; kWh
